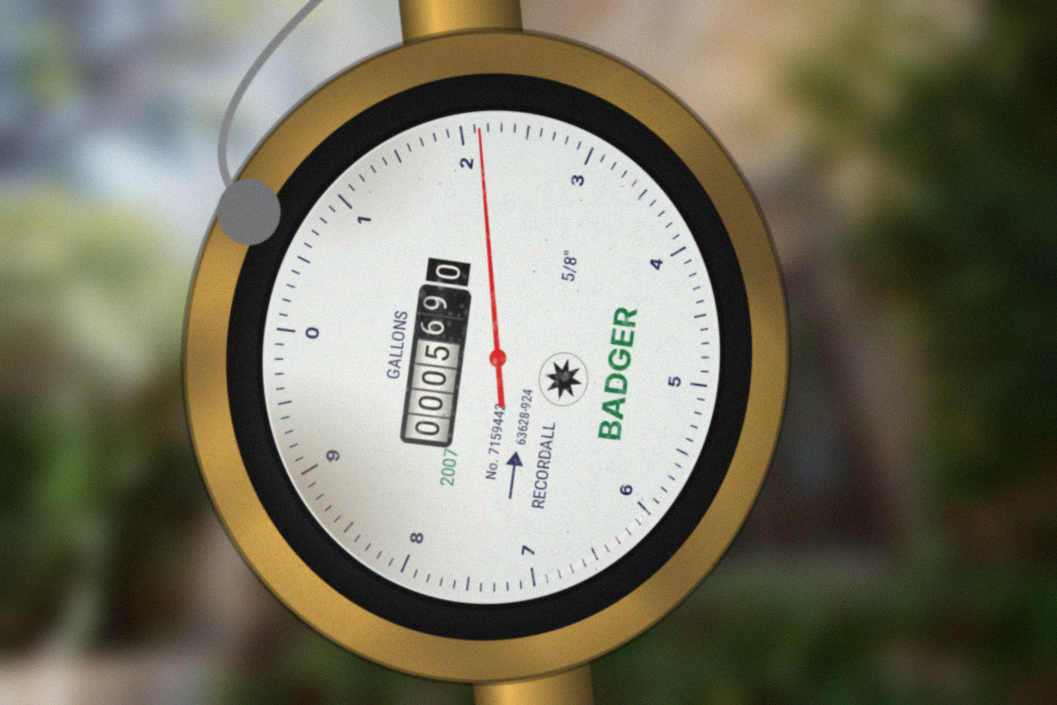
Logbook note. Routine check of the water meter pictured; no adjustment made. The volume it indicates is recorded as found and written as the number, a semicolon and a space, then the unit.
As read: 5692.1; gal
